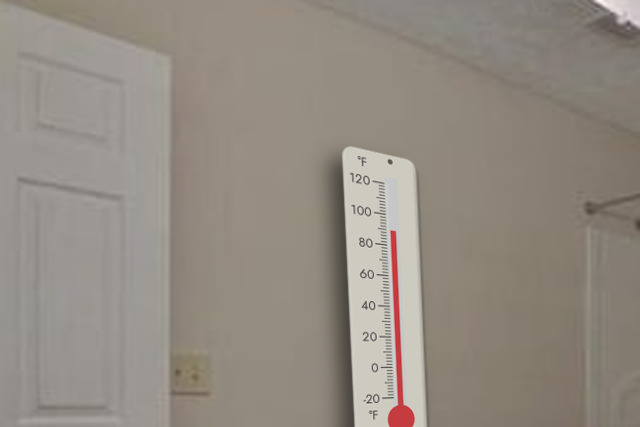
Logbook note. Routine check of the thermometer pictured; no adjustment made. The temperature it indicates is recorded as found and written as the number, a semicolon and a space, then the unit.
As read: 90; °F
